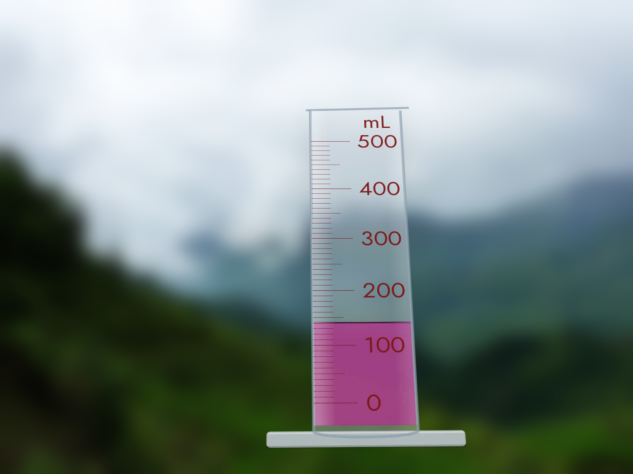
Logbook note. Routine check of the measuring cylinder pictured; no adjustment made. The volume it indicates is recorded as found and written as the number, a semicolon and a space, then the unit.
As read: 140; mL
